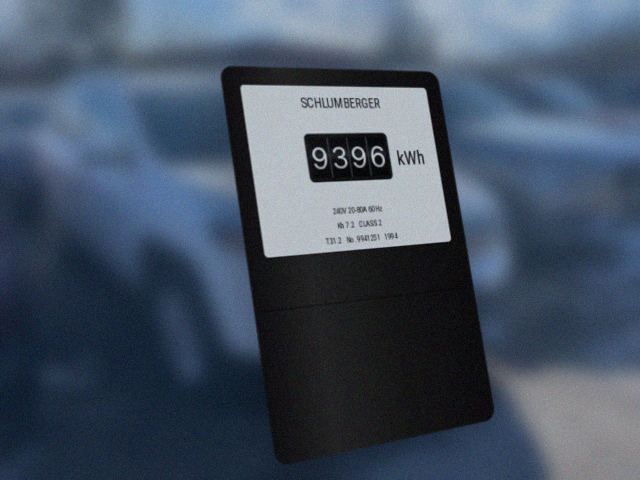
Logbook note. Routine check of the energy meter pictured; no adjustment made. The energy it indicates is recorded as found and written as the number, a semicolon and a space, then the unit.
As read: 9396; kWh
